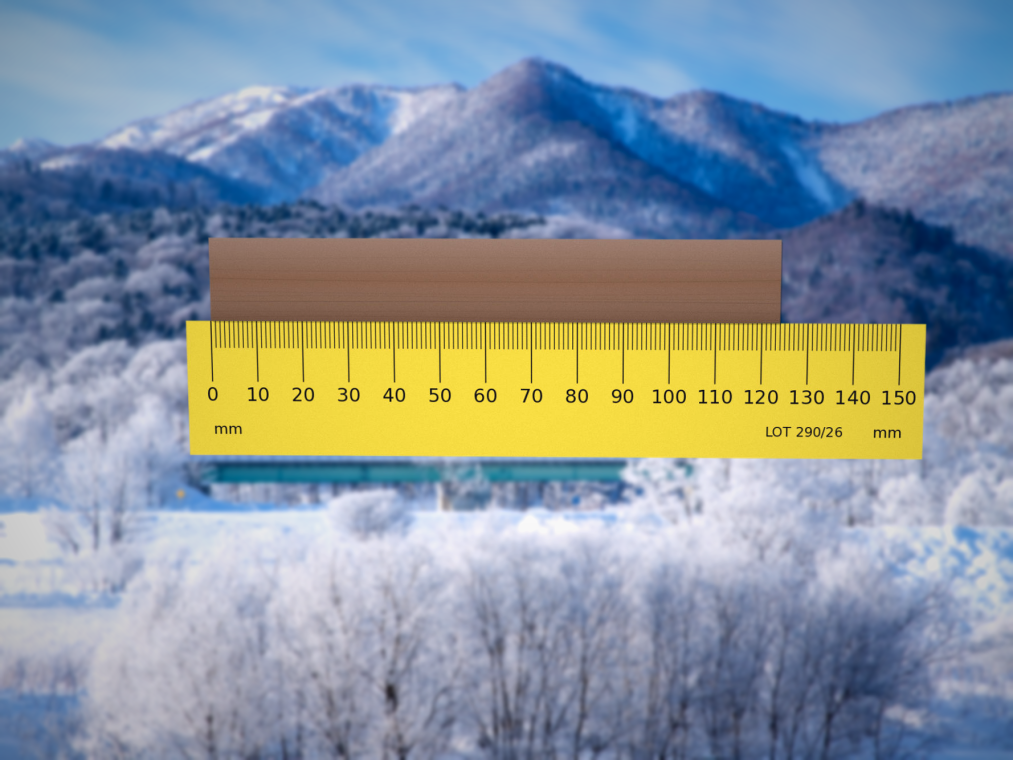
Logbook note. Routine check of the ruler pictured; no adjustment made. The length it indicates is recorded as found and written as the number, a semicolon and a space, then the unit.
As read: 124; mm
